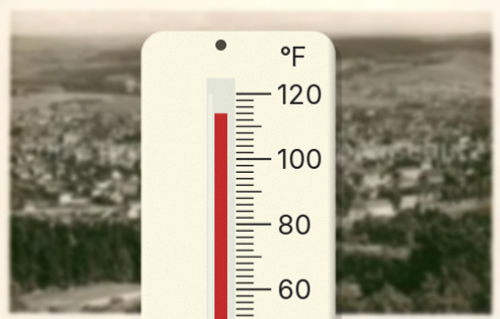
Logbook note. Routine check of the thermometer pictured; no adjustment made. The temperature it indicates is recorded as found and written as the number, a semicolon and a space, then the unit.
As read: 114; °F
